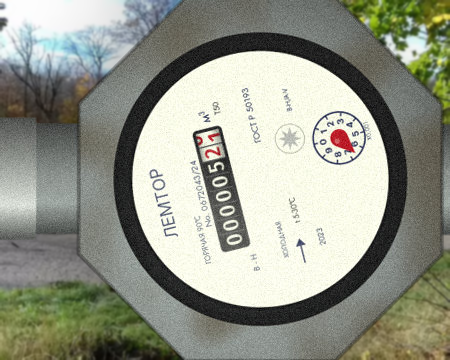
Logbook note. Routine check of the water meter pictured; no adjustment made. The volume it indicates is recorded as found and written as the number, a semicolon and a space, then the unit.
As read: 5.206; m³
